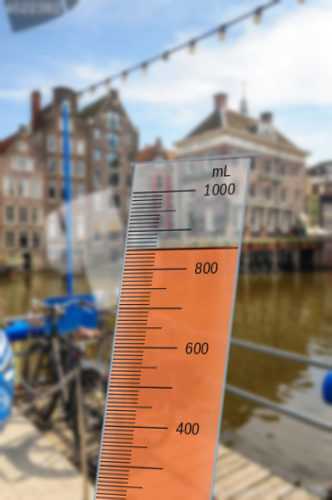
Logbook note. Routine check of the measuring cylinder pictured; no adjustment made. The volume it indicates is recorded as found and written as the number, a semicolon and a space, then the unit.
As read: 850; mL
